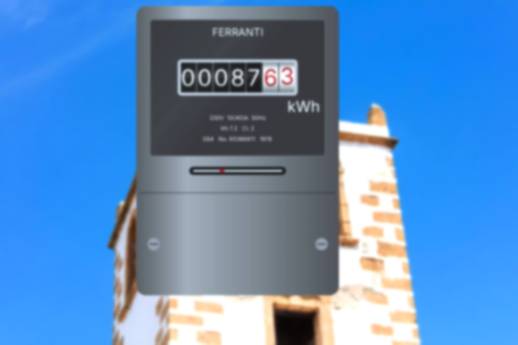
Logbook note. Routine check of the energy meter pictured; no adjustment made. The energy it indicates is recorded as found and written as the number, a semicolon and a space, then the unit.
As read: 87.63; kWh
